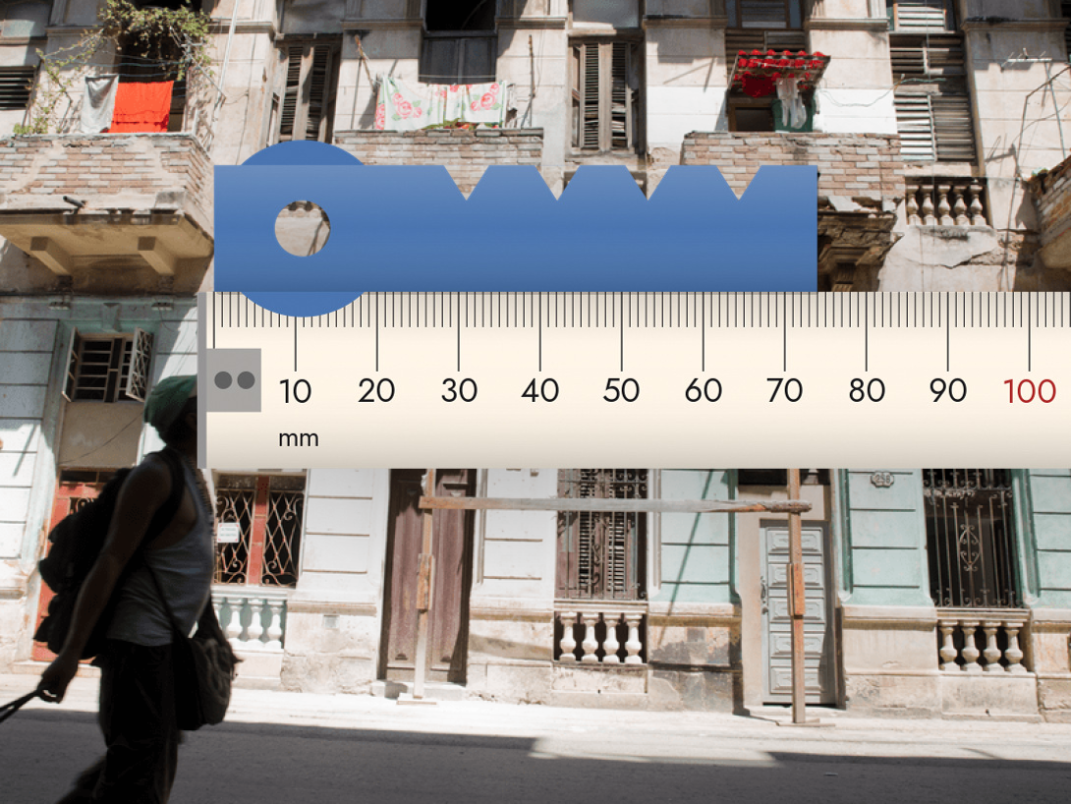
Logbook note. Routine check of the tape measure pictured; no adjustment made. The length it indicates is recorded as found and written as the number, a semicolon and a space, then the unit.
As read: 74; mm
